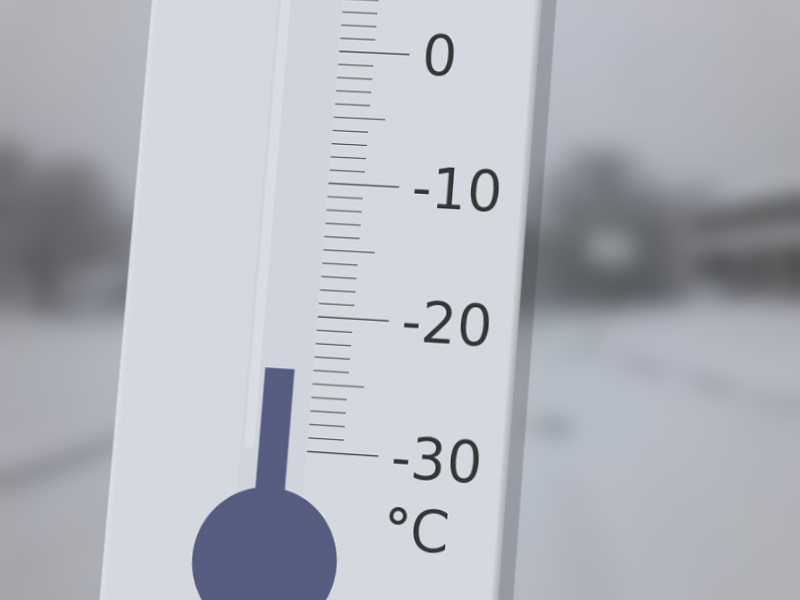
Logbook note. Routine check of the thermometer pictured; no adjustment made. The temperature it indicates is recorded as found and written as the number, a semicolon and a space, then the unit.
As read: -24; °C
